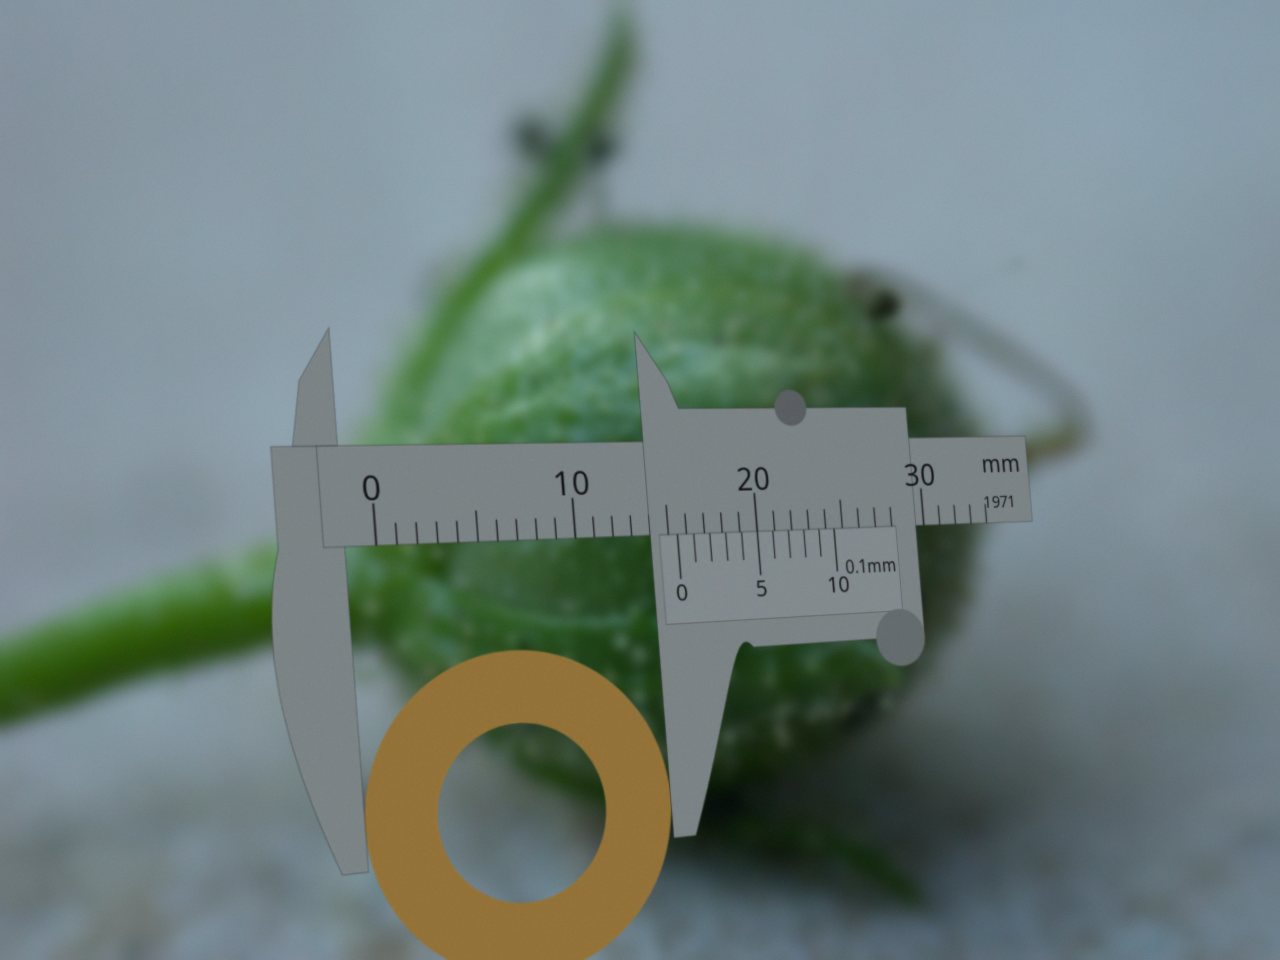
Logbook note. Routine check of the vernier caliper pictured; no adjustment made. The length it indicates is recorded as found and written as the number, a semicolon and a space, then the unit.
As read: 15.5; mm
